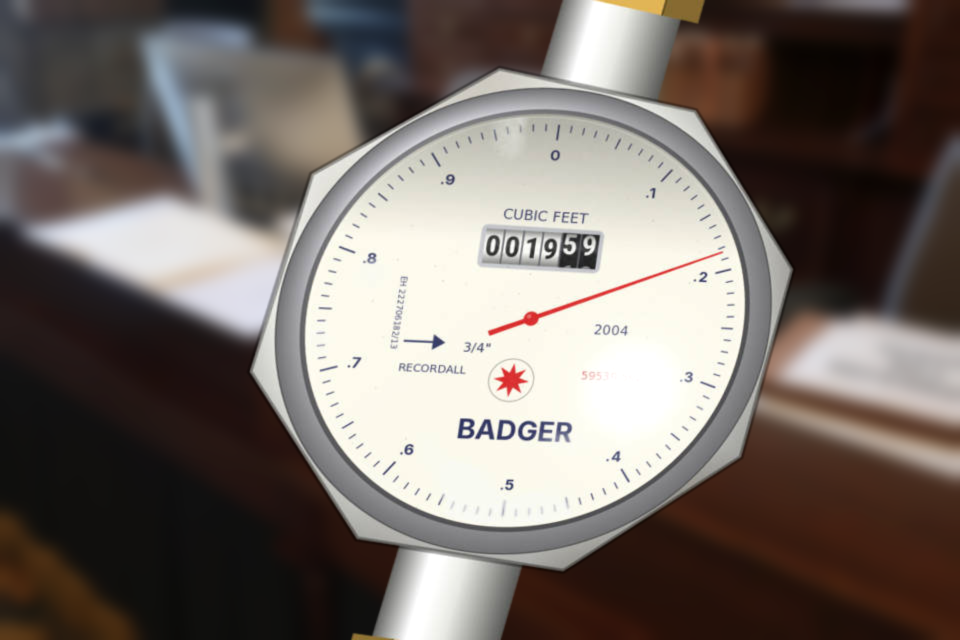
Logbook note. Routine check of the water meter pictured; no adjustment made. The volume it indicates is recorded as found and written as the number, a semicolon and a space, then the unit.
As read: 1959.18; ft³
